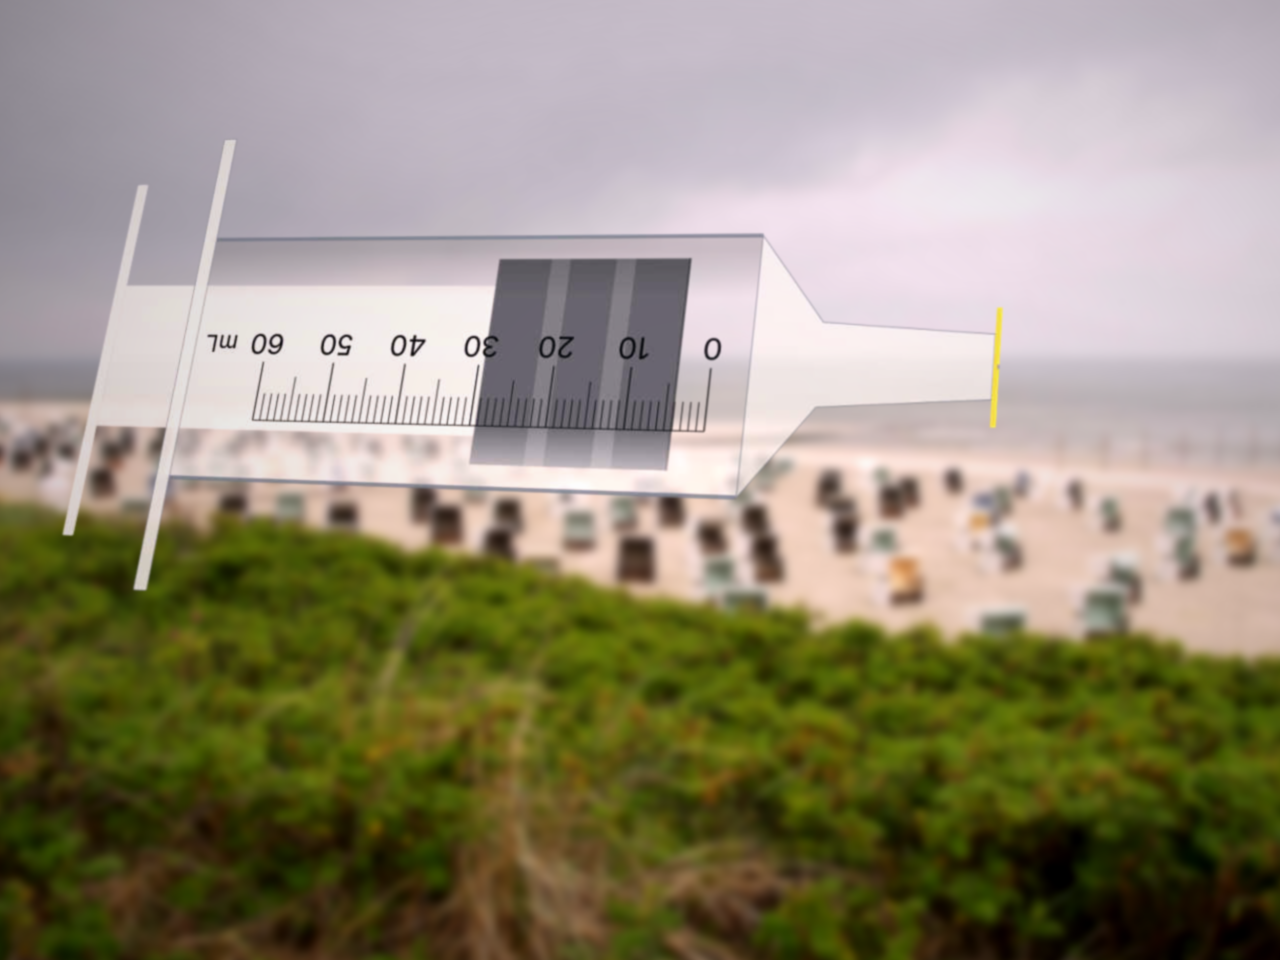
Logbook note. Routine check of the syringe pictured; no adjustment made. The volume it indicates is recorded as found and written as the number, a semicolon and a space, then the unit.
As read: 4; mL
